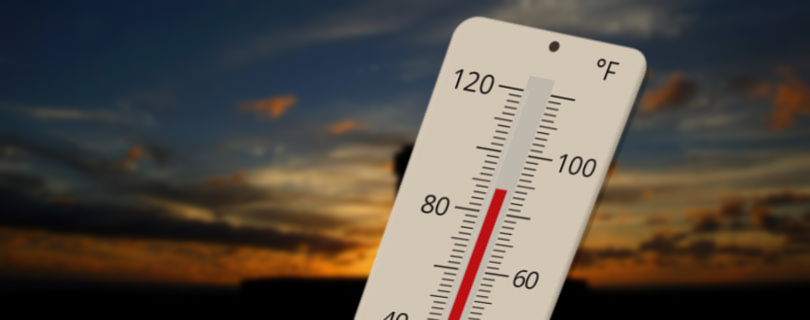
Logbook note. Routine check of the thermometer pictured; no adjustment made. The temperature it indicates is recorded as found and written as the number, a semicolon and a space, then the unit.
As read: 88; °F
